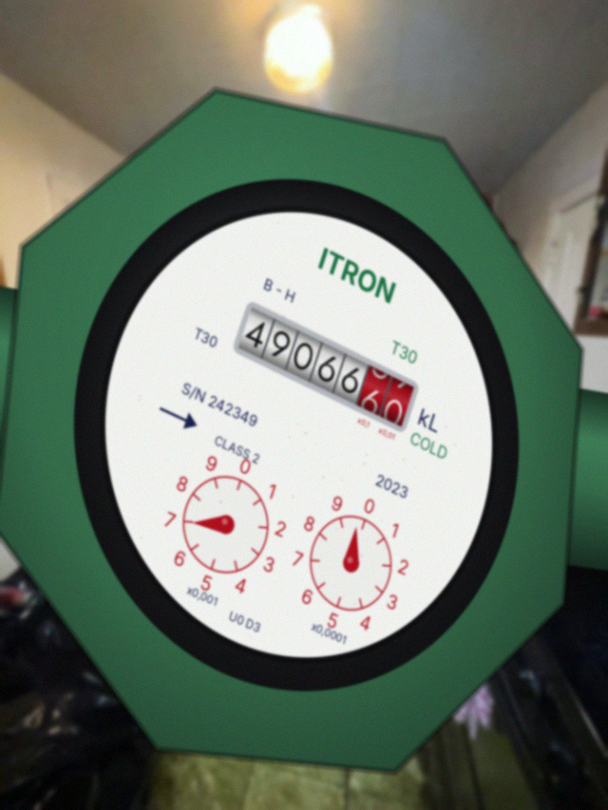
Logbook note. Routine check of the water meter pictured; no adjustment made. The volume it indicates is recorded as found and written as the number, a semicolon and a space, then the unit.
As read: 49066.5969; kL
